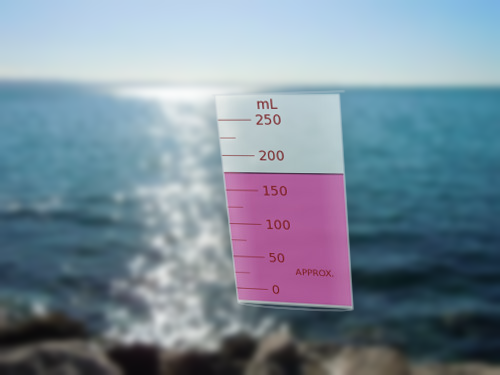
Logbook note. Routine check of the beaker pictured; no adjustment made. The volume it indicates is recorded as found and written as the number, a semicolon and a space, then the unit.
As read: 175; mL
